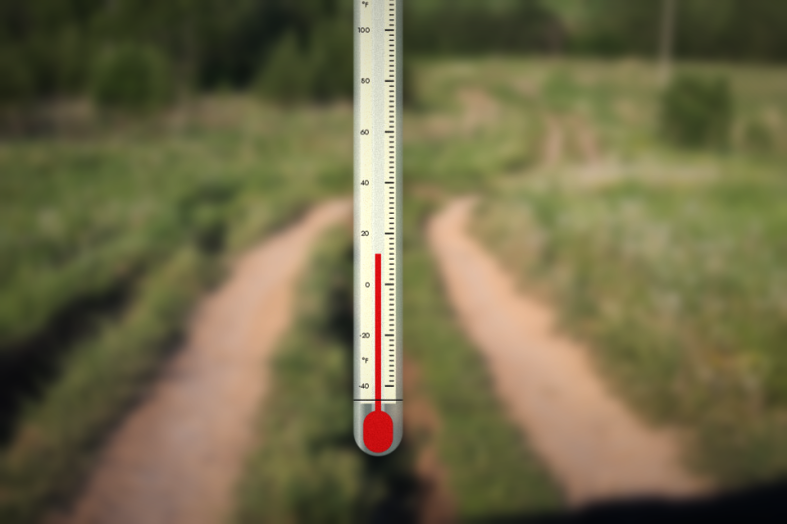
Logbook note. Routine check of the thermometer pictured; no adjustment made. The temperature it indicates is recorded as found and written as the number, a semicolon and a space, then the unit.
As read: 12; °F
